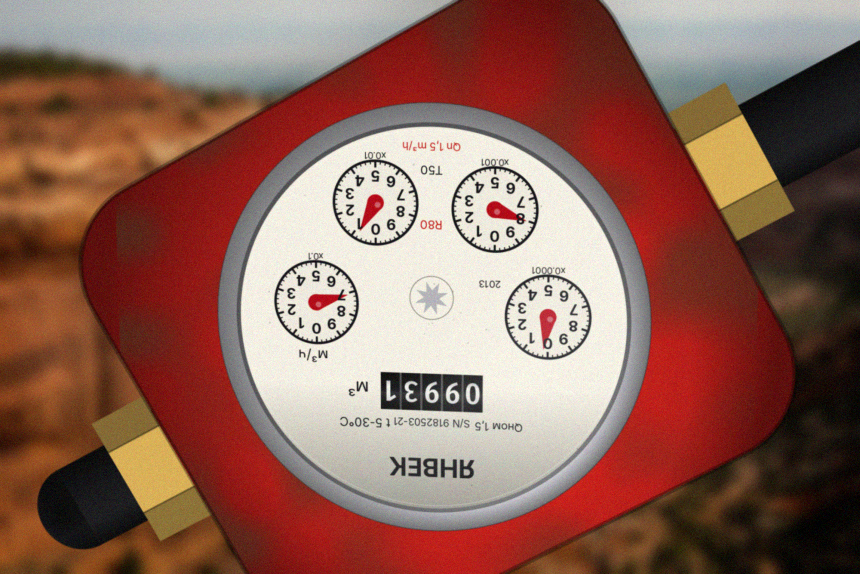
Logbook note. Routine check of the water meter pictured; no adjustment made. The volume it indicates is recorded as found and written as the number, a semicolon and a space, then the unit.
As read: 9931.7080; m³
